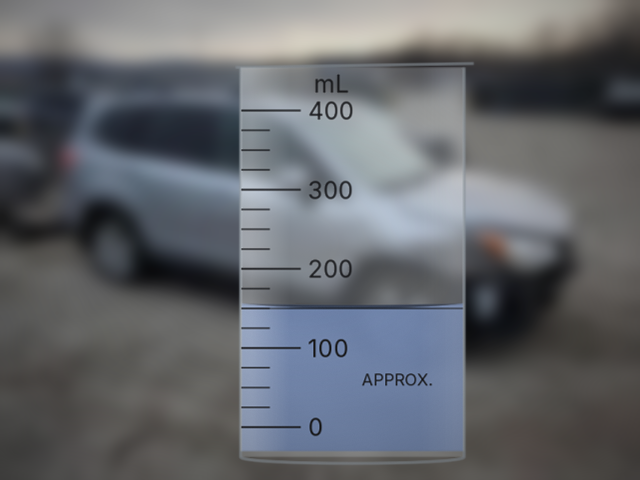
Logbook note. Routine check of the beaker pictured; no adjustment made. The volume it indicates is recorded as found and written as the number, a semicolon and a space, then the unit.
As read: 150; mL
